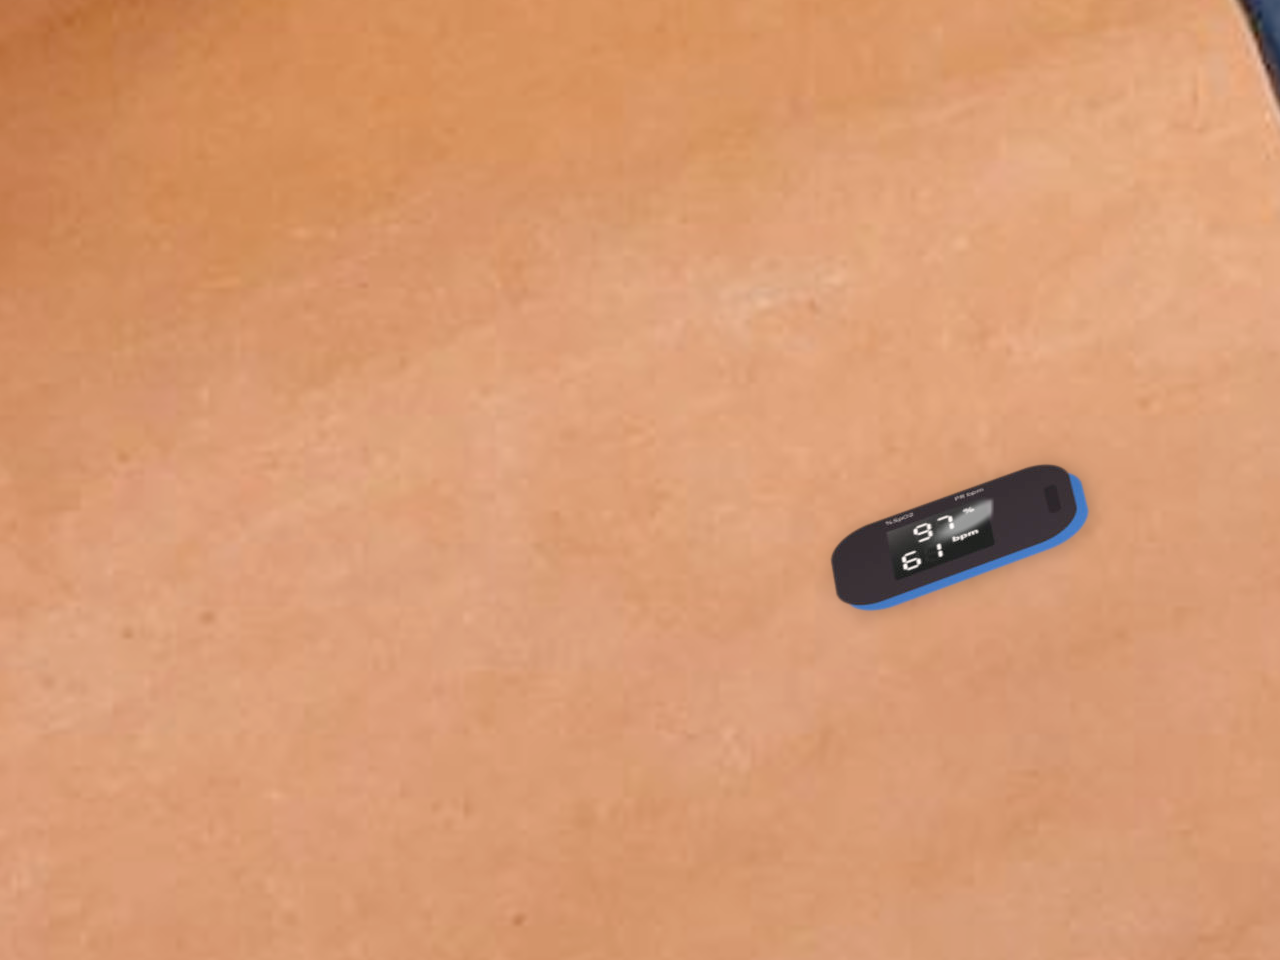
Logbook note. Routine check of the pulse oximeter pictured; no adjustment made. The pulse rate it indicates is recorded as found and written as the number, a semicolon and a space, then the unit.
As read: 61; bpm
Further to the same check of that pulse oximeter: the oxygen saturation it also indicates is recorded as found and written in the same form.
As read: 97; %
